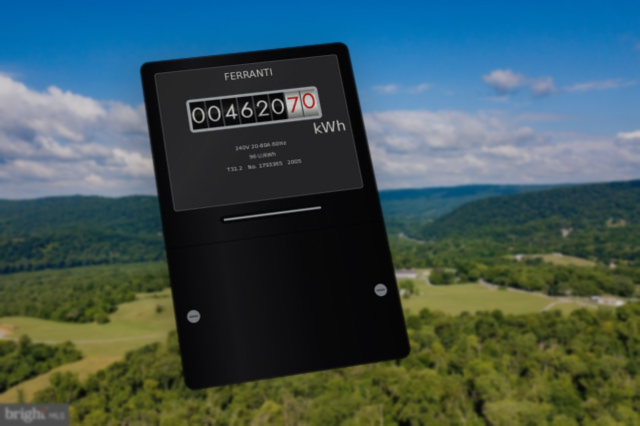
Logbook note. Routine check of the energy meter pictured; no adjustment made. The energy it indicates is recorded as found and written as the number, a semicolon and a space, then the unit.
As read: 4620.70; kWh
